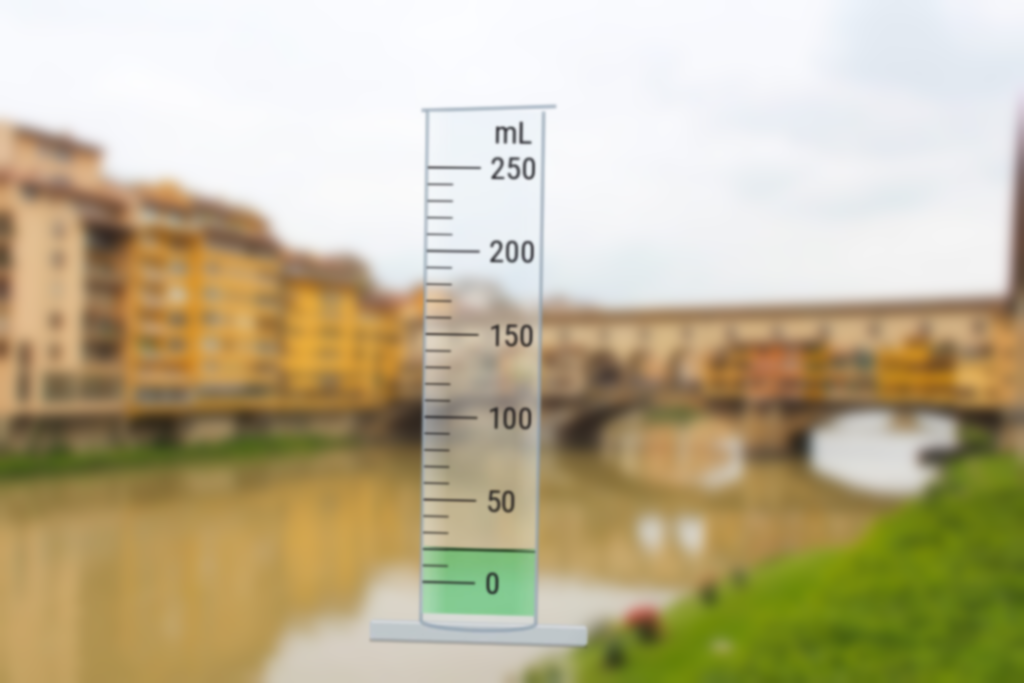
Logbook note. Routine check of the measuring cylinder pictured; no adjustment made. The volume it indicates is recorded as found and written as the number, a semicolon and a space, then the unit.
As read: 20; mL
